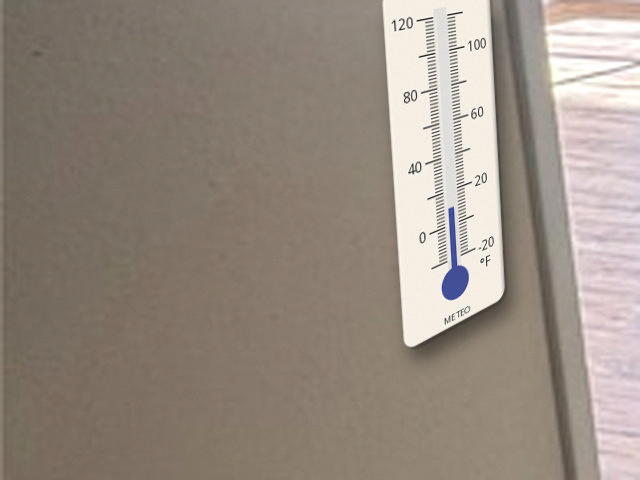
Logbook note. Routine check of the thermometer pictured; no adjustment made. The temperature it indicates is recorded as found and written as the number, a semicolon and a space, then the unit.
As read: 10; °F
